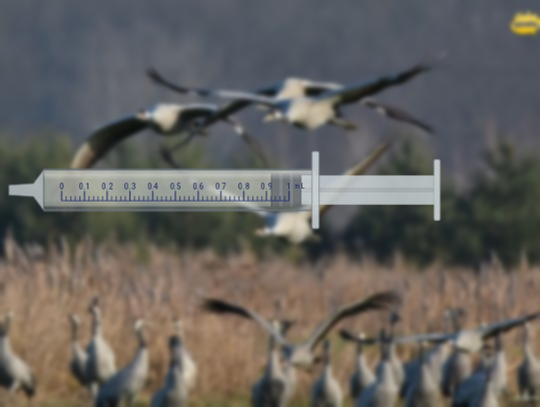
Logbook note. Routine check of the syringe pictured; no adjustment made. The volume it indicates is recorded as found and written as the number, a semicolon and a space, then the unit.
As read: 0.92; mL
